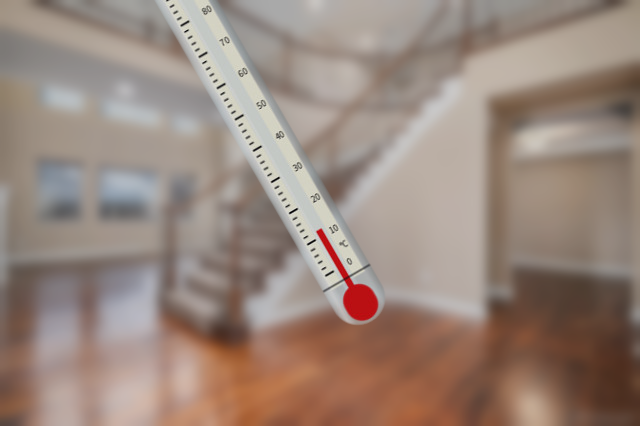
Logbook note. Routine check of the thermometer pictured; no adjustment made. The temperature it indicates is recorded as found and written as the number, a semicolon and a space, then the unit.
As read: 12; °C
